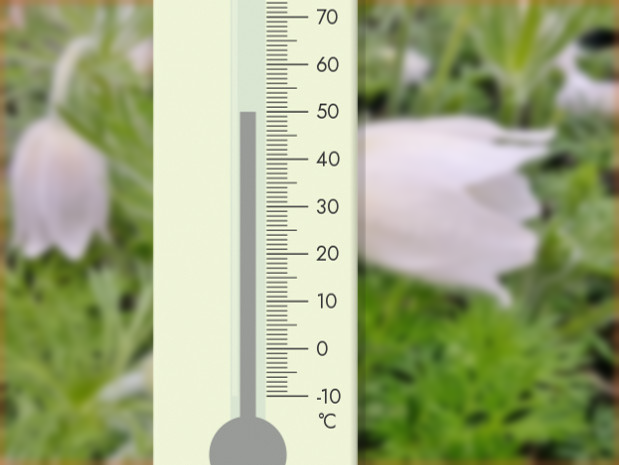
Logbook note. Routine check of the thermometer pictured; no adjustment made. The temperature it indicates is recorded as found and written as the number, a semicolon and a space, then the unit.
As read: 50; °C
